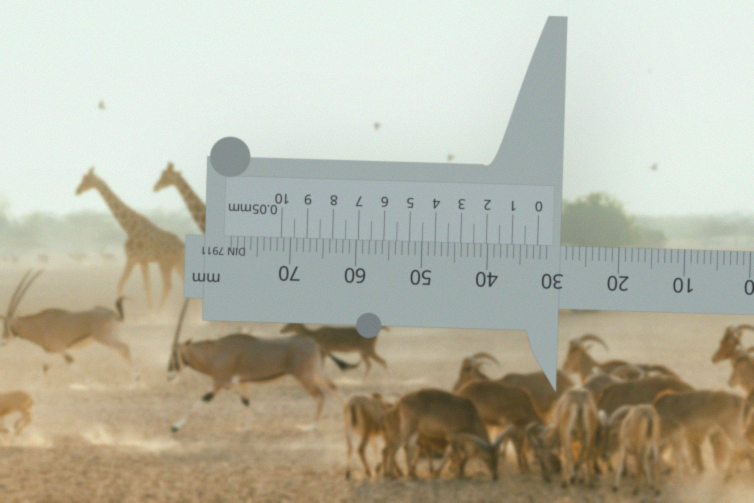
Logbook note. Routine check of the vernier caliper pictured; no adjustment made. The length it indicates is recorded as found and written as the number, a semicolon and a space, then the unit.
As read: 32.4; mm
